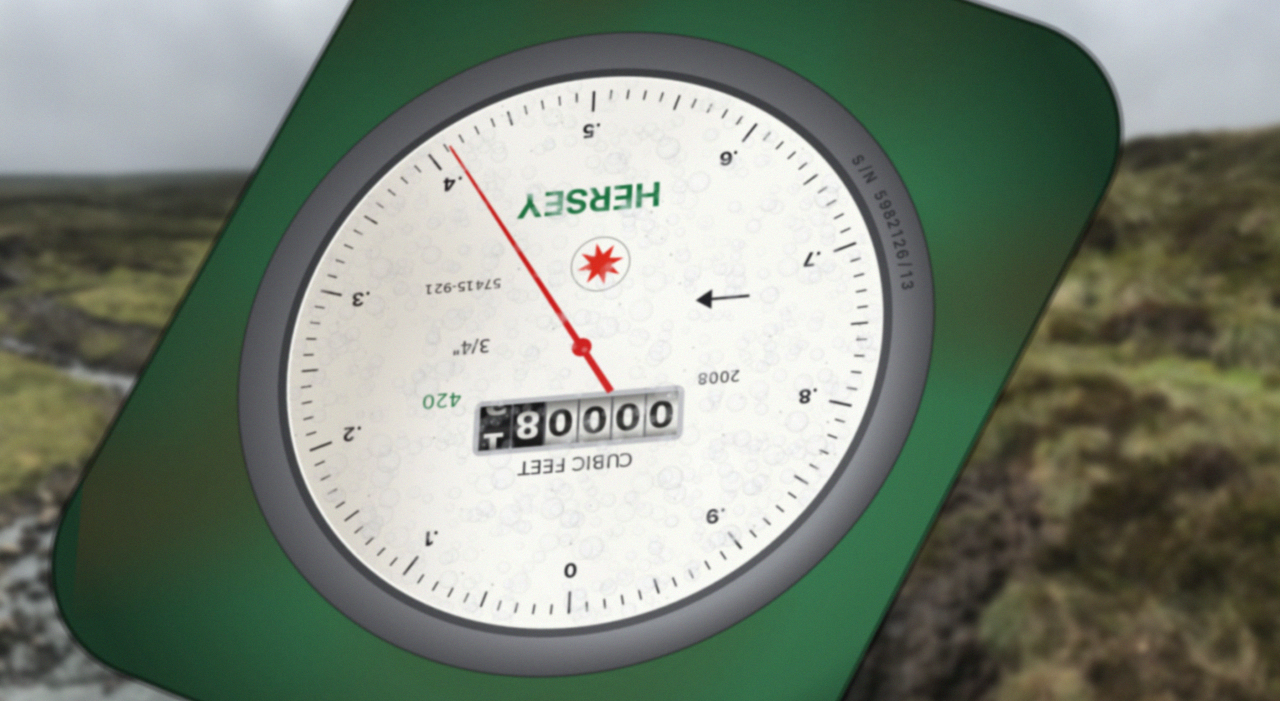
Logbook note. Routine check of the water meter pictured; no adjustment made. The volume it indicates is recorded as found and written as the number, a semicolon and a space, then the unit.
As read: 81.41; ft³
